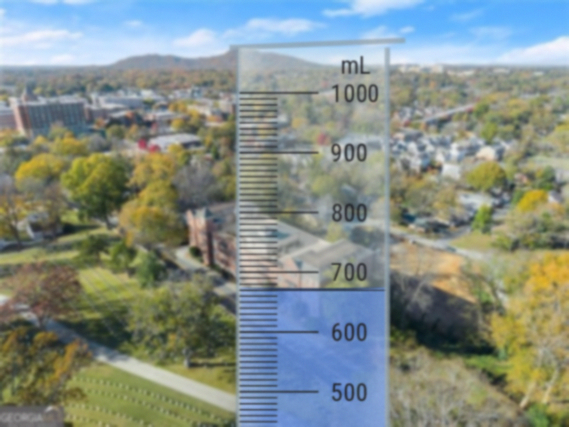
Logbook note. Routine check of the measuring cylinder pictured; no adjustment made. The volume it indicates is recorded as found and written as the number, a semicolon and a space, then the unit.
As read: 670; mL
